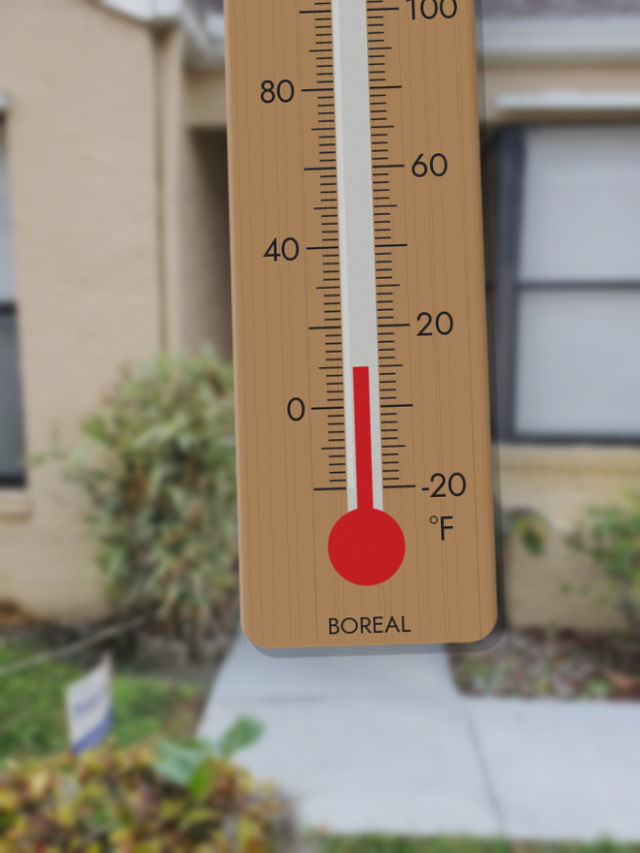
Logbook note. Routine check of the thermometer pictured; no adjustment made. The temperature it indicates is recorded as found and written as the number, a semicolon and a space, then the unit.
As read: 10; °F
